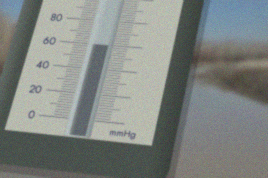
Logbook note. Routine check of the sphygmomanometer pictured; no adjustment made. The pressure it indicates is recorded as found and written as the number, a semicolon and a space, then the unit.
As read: 60; mmHg
